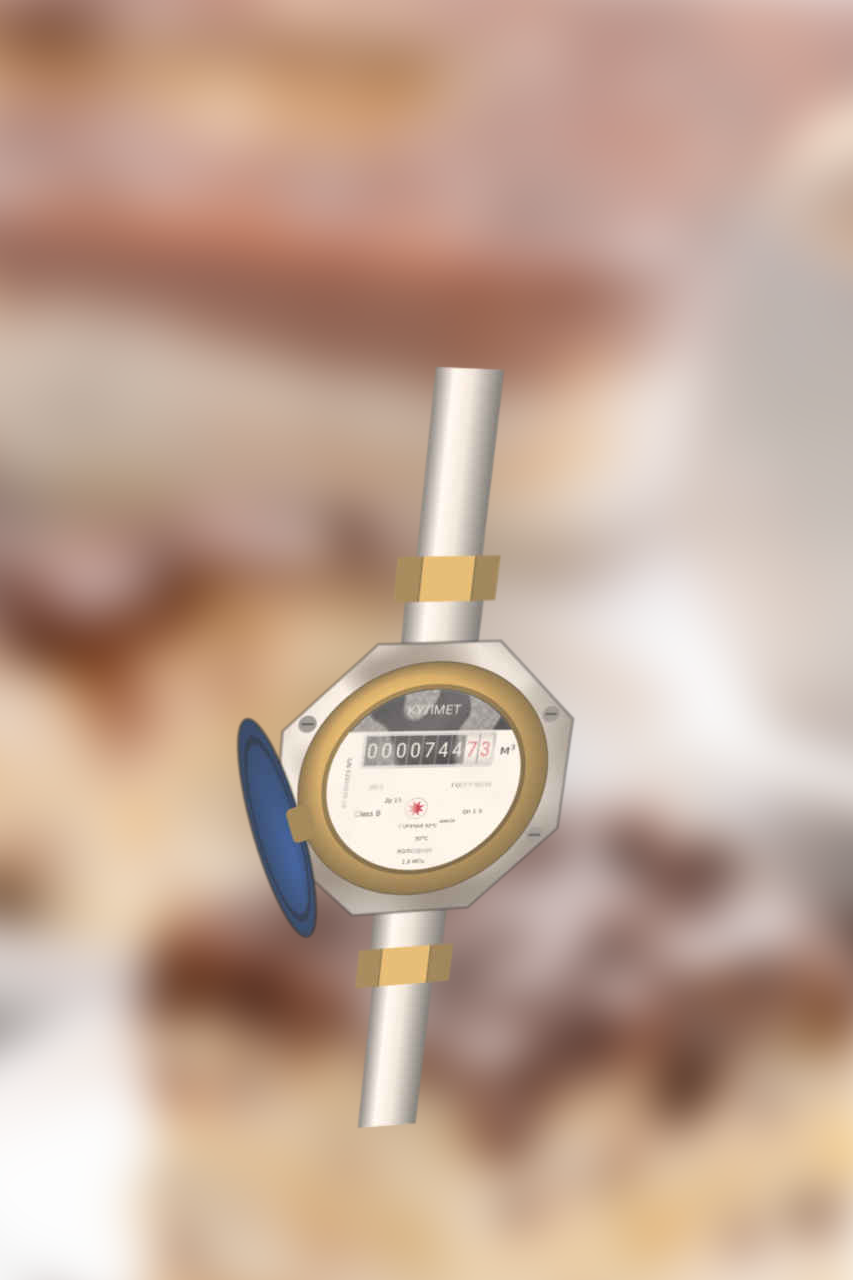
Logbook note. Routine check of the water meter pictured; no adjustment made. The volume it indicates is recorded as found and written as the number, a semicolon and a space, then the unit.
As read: 744.73; m³
